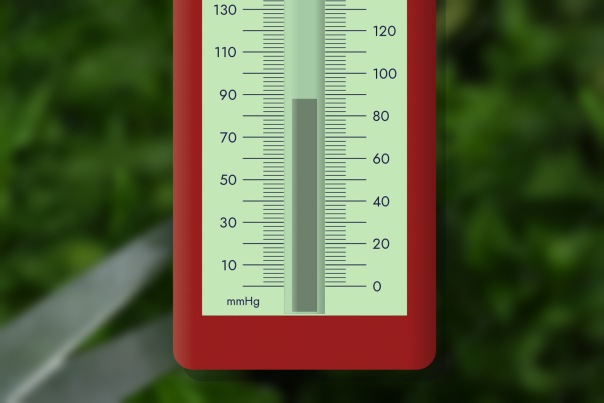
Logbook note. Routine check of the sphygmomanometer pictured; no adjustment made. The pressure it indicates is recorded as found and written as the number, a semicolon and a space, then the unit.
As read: 88; mmHg
